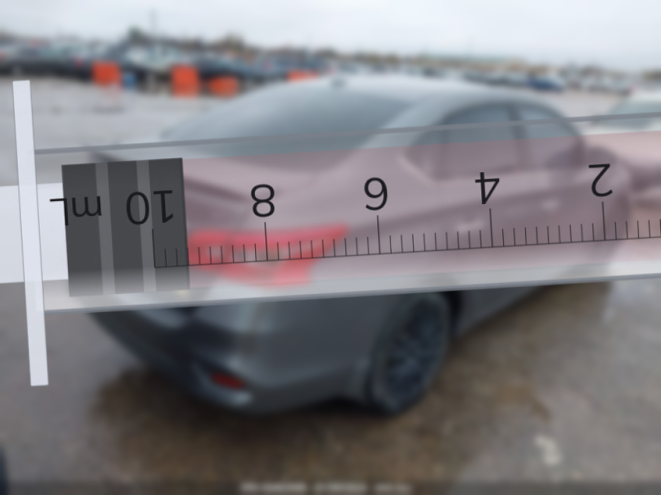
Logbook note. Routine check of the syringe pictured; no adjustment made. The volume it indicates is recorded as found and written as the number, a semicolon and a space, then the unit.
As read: 9.4; mL
